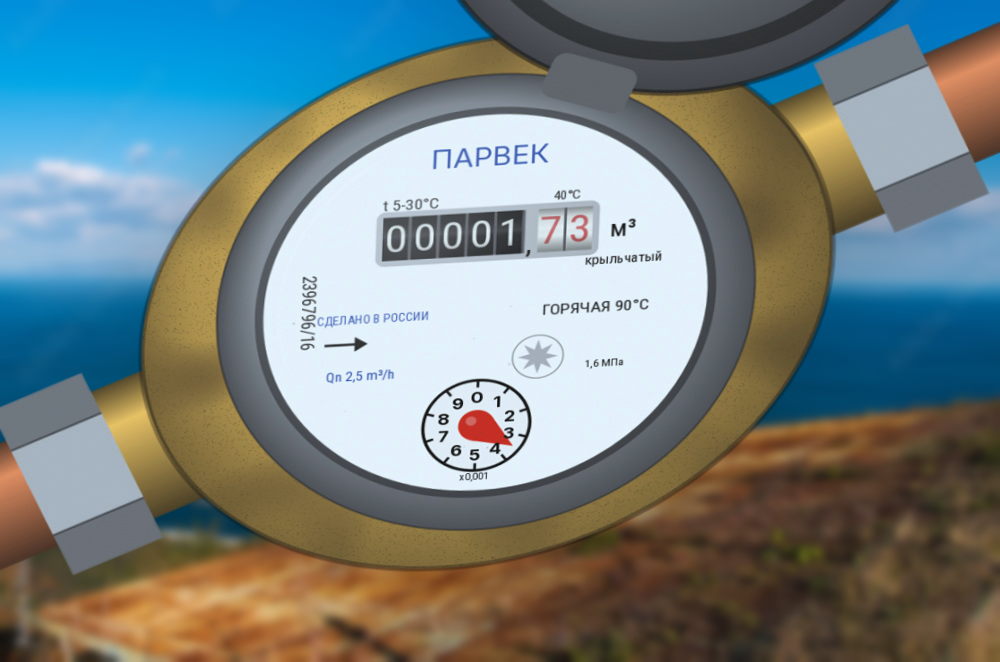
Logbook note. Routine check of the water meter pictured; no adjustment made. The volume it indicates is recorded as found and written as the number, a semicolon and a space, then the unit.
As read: 1.733; m³
